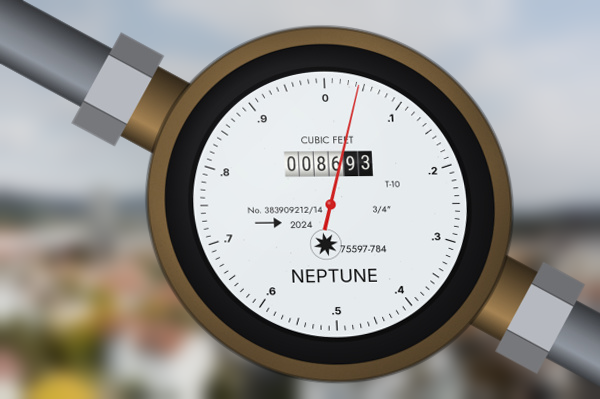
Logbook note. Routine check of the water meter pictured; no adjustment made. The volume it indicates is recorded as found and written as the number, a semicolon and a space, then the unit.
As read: 8693.04; ft³
